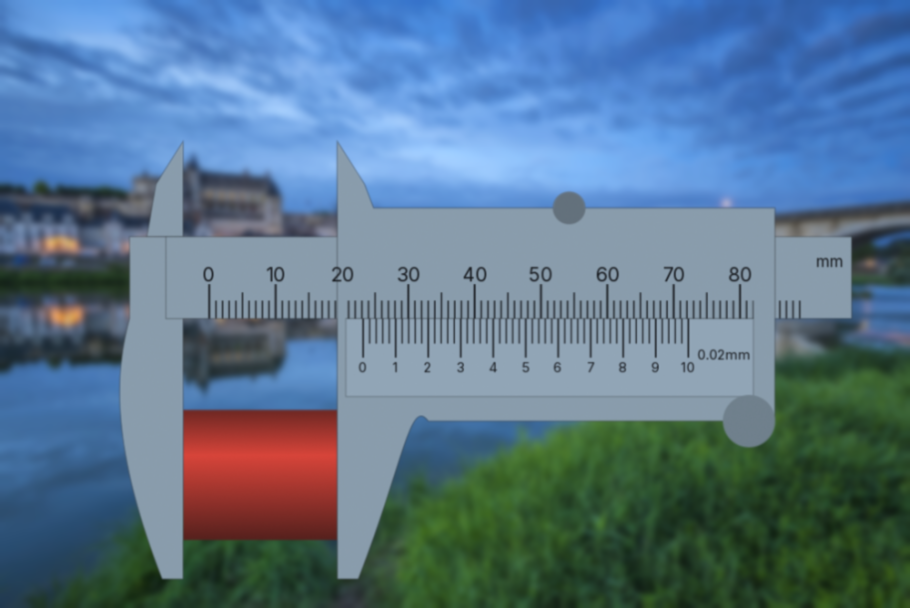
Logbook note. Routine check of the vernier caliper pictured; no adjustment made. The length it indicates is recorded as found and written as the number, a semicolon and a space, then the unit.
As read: 23.2; mm
